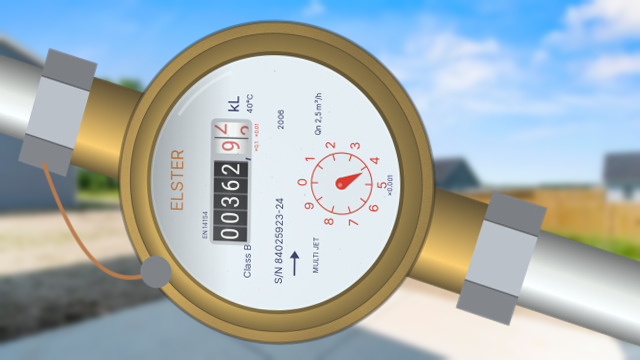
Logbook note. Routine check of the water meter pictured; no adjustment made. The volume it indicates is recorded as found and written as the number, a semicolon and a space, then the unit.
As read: 362.924; kL
